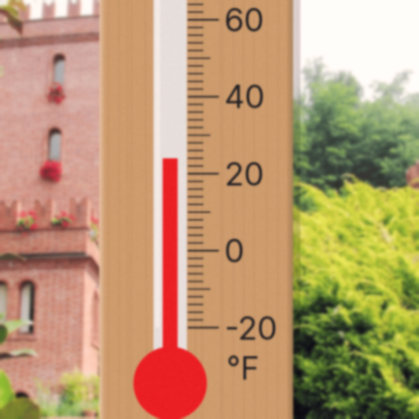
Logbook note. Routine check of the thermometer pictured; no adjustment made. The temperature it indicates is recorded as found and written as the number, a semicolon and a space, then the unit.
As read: 24; °F
